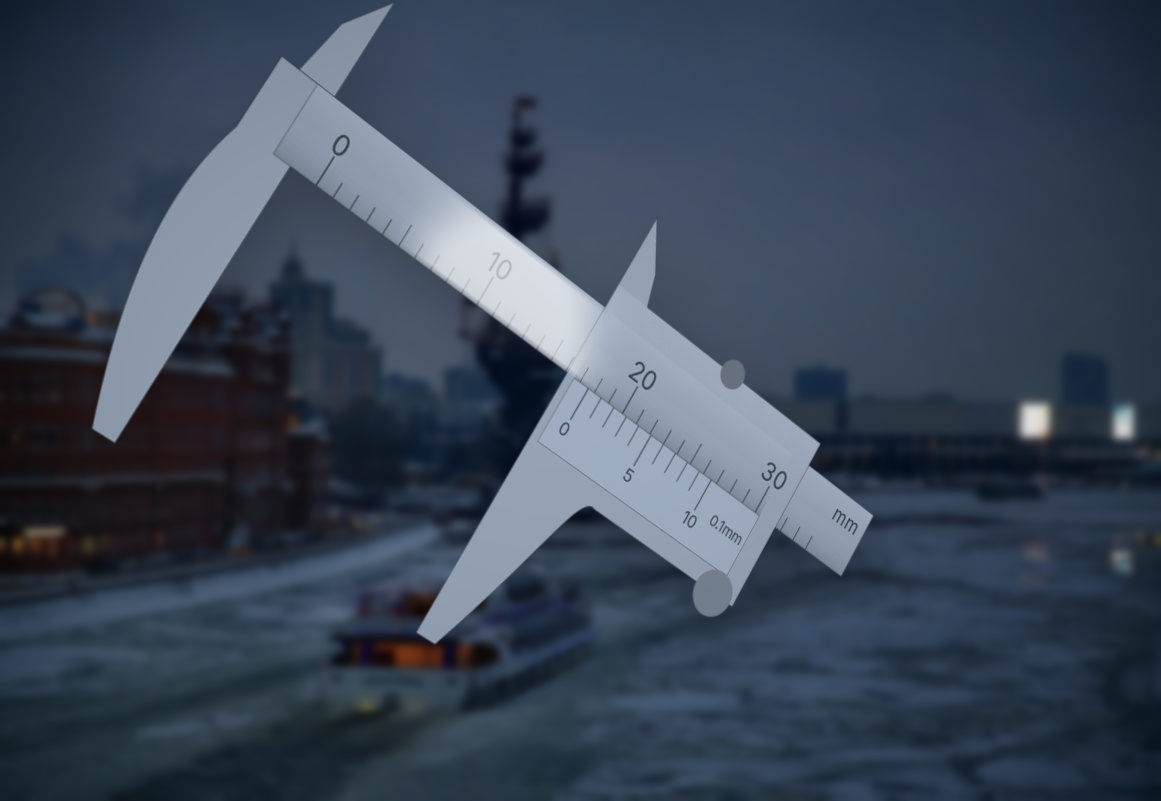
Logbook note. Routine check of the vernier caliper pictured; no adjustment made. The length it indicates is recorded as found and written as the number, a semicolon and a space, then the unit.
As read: 17.6; mm
